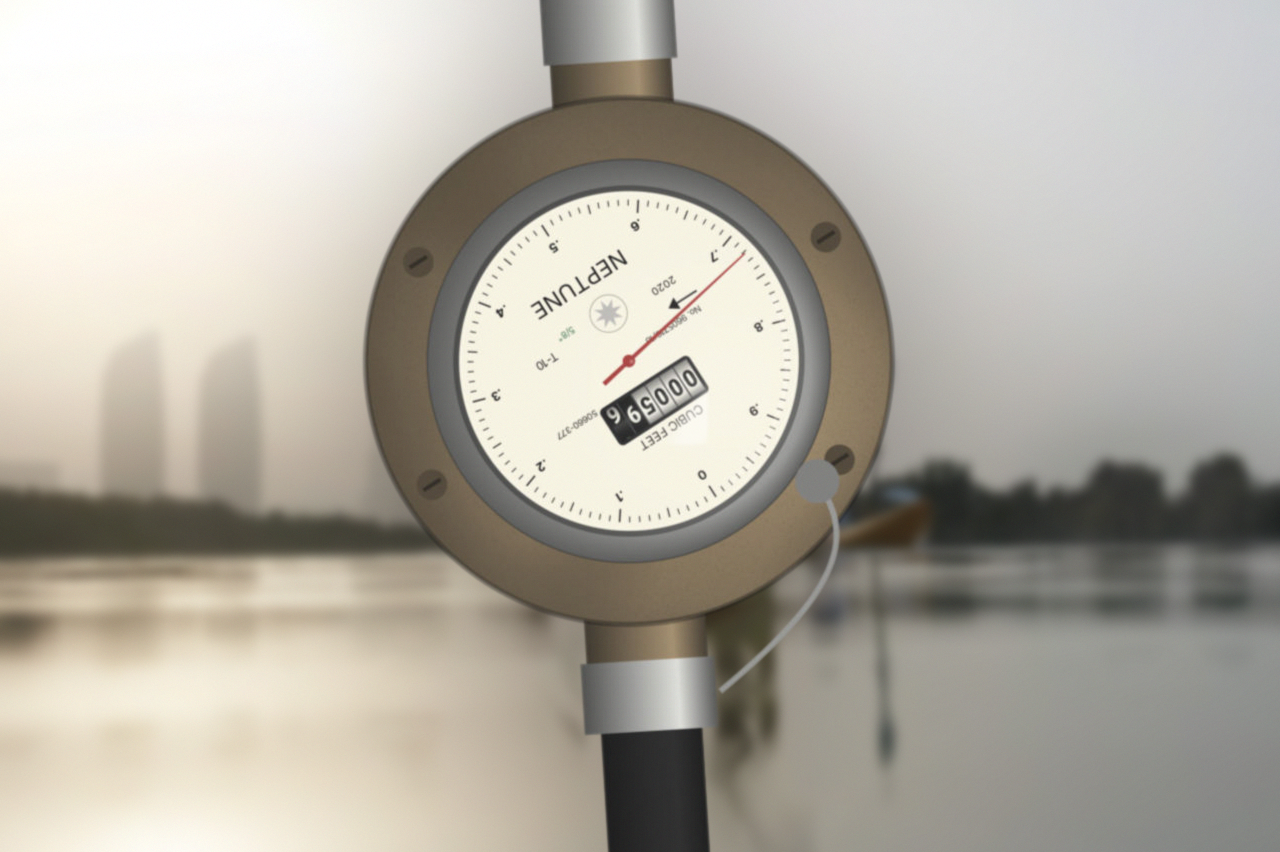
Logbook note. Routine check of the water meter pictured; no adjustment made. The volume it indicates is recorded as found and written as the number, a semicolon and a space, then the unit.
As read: 595.72; ft³
